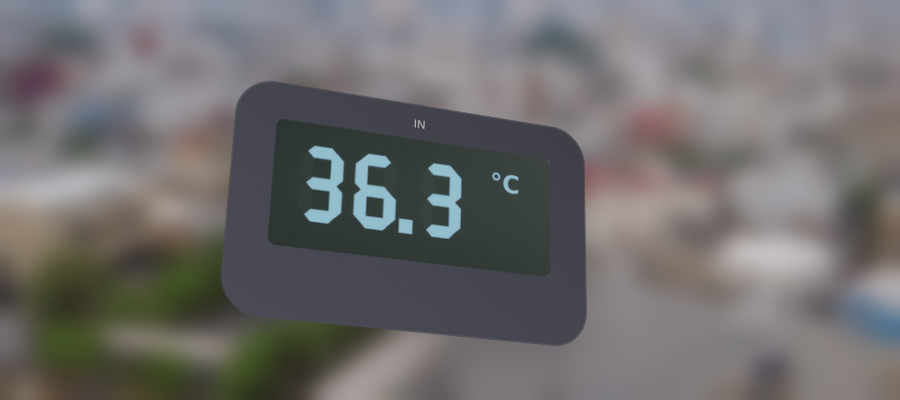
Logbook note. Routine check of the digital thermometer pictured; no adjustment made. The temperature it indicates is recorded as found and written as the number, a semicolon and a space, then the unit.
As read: 36.3; °C
